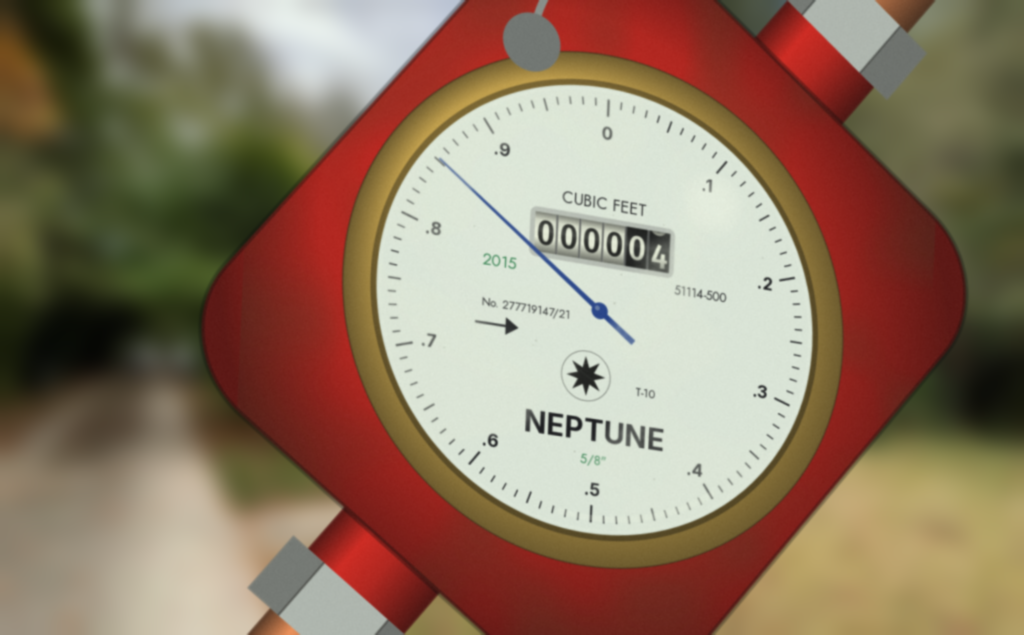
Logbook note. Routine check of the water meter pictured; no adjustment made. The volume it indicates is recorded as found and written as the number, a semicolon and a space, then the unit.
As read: 3.85; ft³
